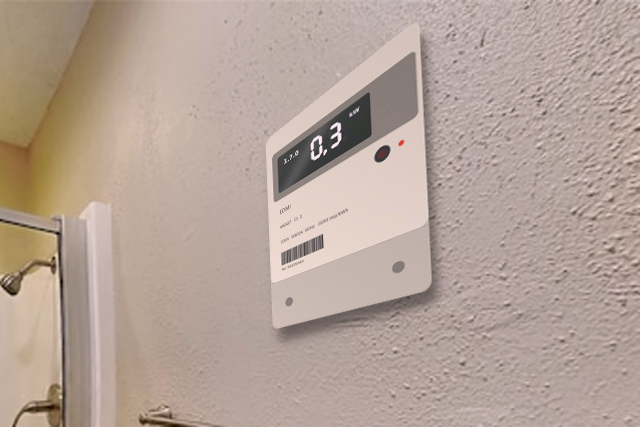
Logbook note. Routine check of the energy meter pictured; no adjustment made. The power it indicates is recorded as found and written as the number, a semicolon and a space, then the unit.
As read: 0.3; kW
